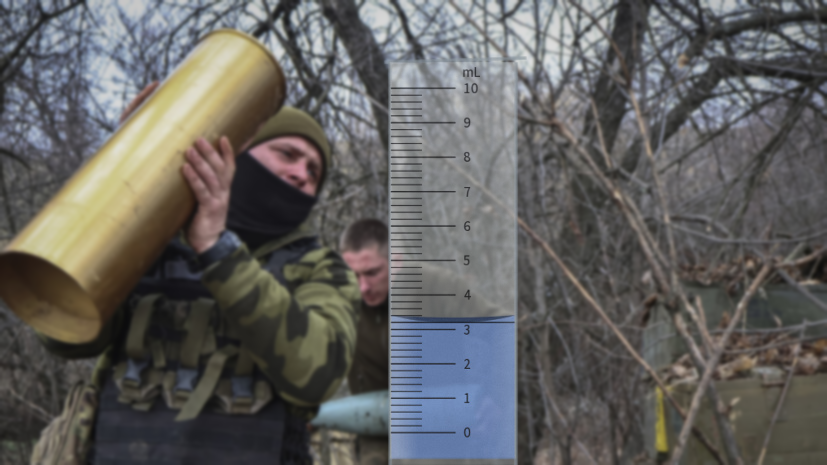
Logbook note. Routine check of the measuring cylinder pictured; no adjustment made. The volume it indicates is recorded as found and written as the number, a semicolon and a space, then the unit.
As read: 3.2; mL
